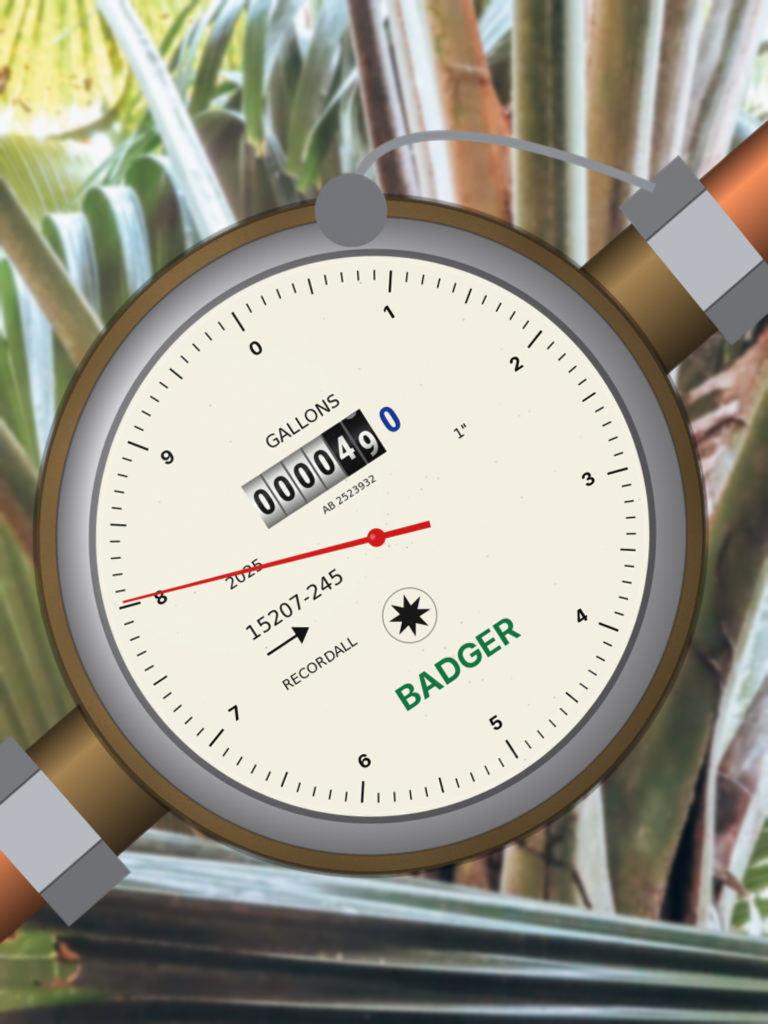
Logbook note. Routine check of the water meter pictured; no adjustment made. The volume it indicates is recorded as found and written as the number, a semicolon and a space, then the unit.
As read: 488.0; gal
